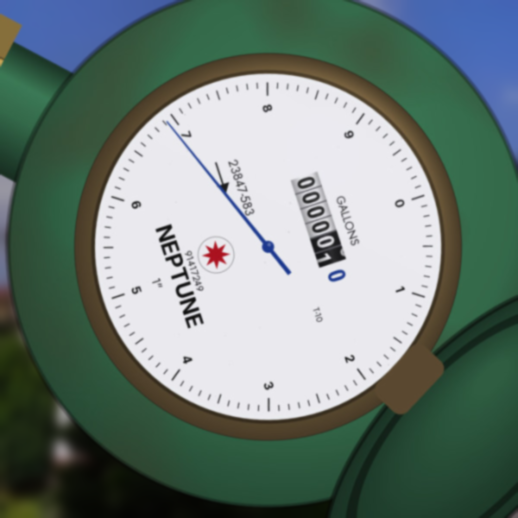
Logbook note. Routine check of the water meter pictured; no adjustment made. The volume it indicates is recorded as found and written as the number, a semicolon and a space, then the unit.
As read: 6.9; gal
